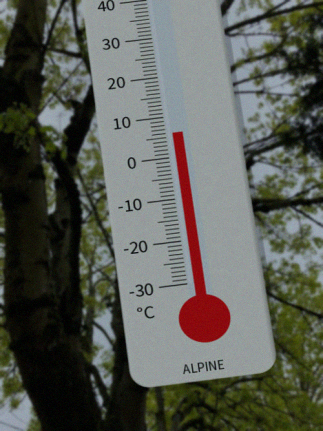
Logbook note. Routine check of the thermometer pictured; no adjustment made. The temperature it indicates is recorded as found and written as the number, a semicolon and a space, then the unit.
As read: 6; °C
